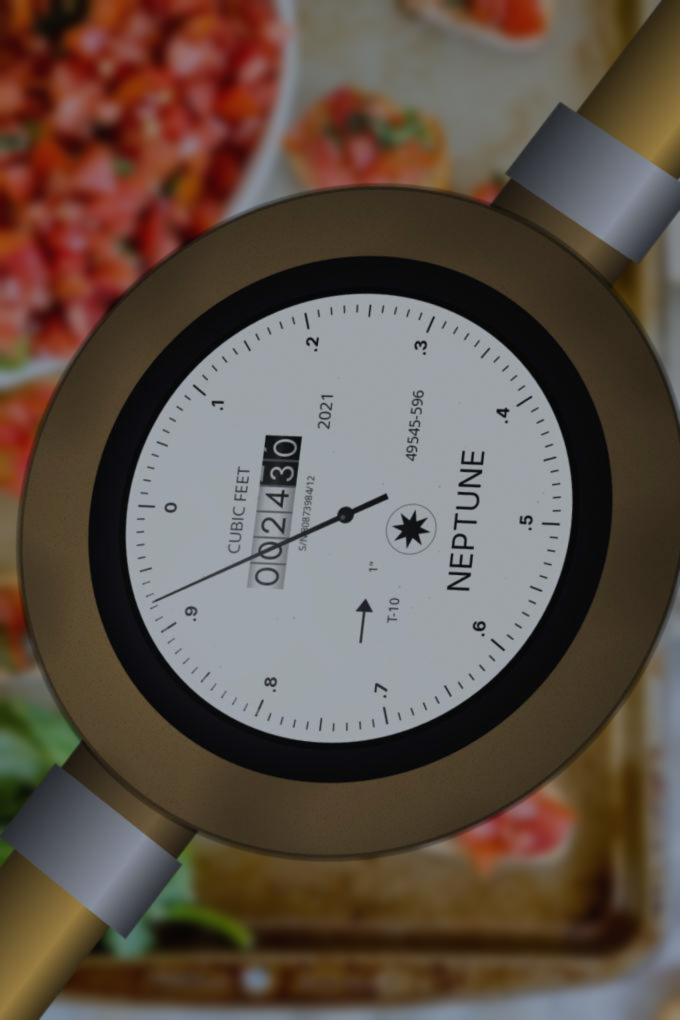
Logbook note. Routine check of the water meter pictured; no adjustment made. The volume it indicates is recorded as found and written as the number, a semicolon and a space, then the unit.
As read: 2429.92; ft³
